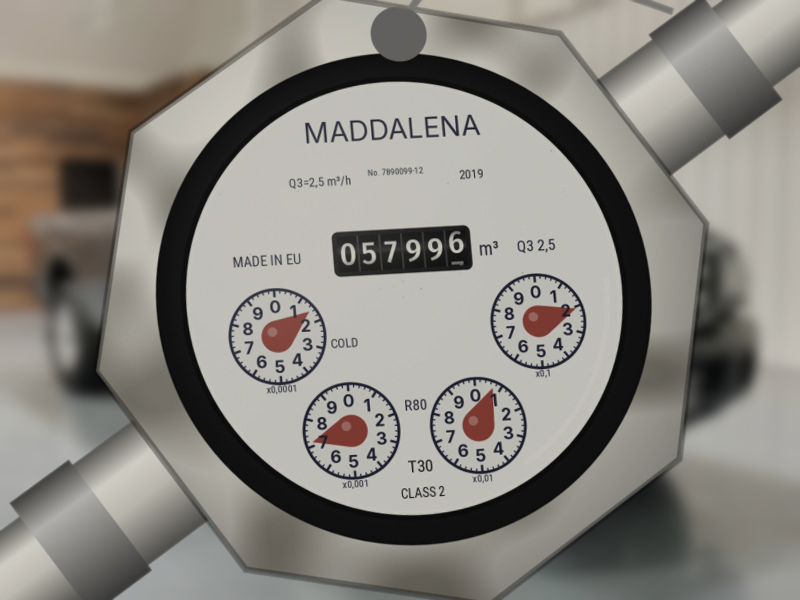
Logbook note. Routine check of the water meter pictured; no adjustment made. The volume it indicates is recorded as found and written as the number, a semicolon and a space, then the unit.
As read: 57996.2071; m³
